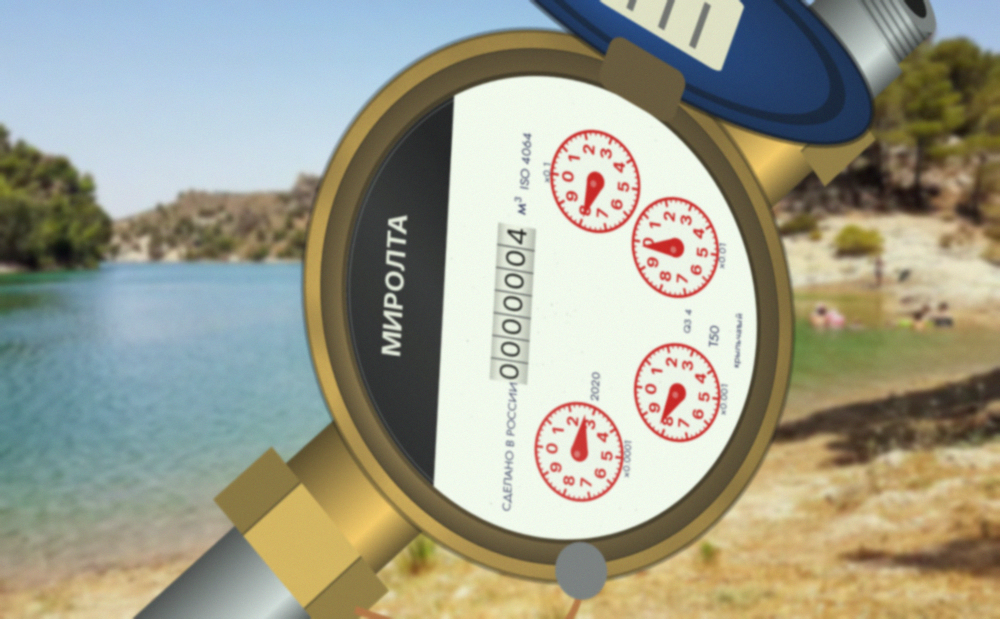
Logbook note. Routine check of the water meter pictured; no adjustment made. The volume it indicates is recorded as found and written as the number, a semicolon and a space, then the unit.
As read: 4.7982; m³
